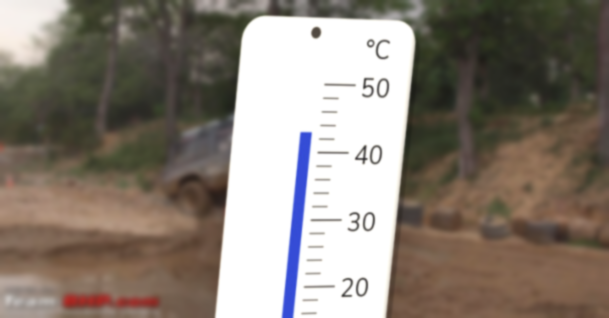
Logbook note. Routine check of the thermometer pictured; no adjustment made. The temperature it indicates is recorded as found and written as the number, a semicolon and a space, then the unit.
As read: 43; °C
